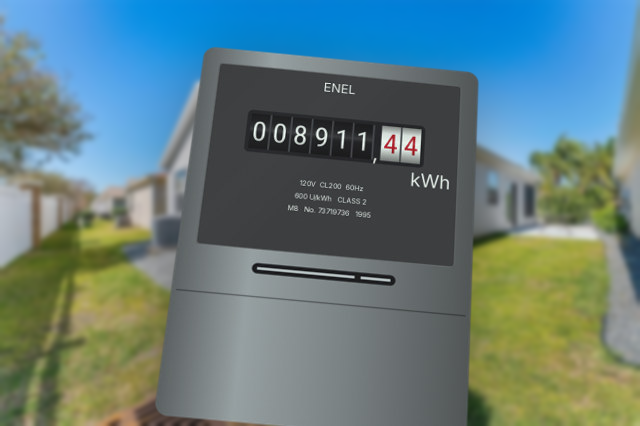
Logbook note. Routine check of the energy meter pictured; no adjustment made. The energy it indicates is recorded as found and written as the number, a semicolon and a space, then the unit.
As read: 8911.44; kWh
